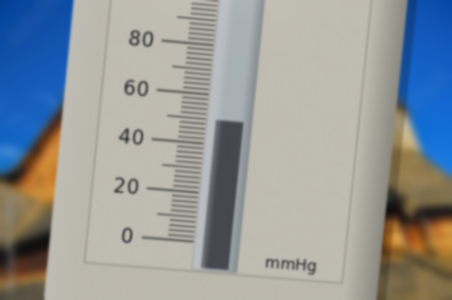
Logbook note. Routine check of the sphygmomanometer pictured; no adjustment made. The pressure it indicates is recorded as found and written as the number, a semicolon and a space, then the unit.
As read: 50; mmHg
